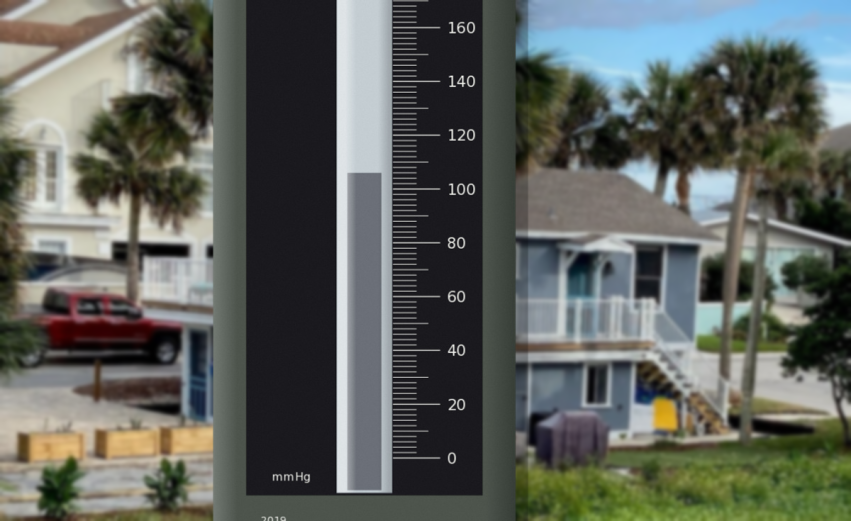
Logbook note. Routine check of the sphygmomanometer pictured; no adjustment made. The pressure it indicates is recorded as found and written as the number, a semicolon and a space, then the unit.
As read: 106; mmHg
